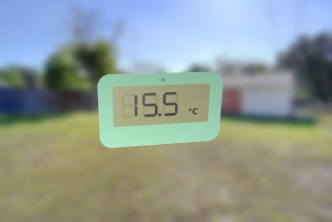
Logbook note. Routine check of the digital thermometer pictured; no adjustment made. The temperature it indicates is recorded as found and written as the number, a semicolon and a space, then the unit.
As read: 15.5; °C
